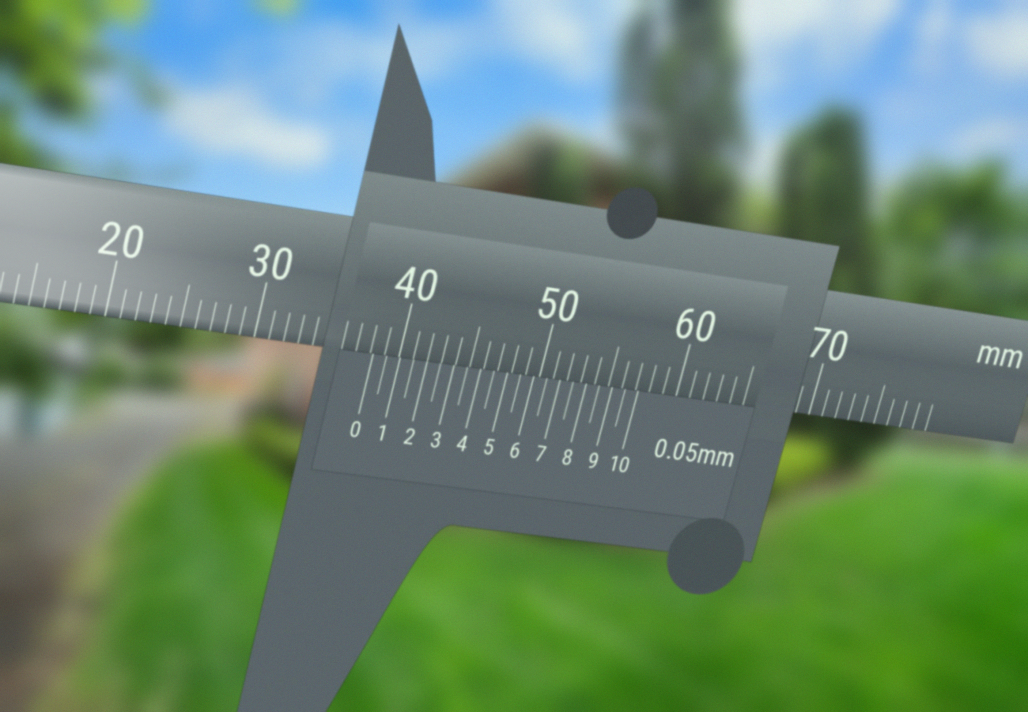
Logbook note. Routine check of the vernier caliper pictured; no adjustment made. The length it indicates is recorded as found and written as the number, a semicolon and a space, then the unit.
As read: 38.2; mm
